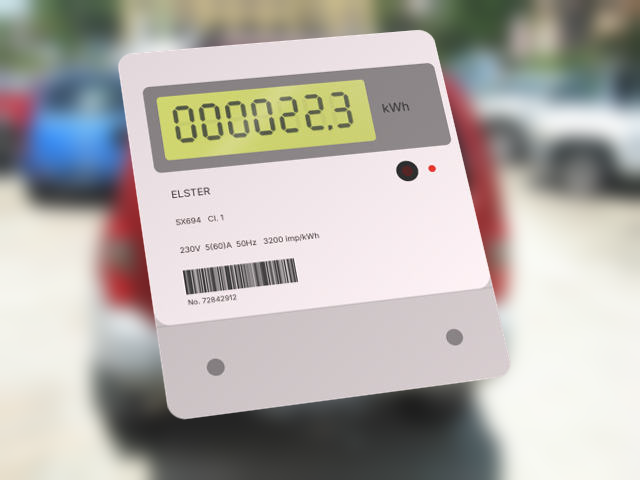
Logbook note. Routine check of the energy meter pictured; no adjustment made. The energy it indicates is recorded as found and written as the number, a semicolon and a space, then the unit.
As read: 22.3; kWh
